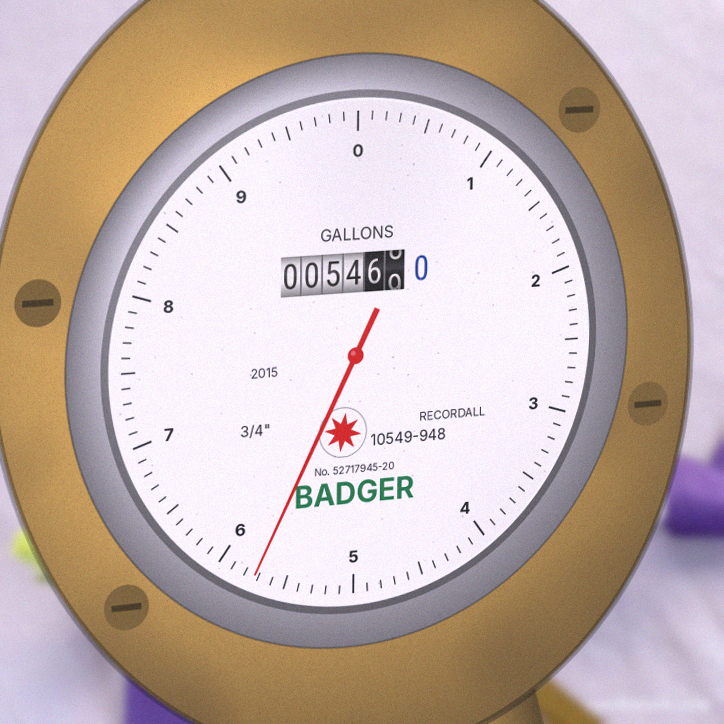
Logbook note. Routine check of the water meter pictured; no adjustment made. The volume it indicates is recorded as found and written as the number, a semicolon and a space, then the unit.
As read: 54685.7; gal
